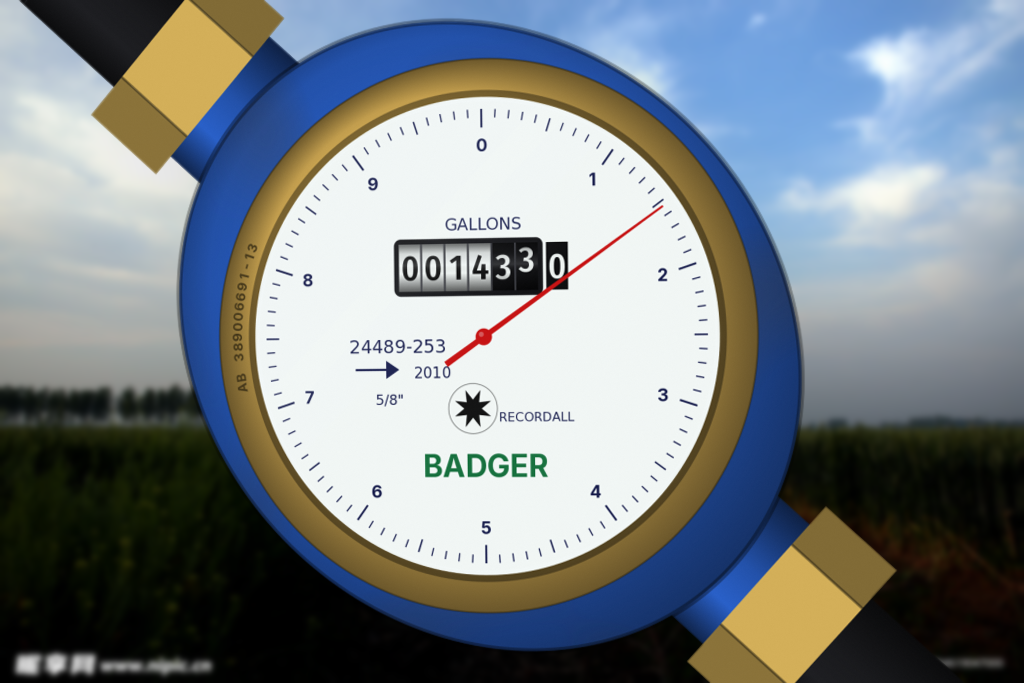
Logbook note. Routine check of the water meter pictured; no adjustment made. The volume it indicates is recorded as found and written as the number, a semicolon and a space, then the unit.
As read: 14331.5; gal
